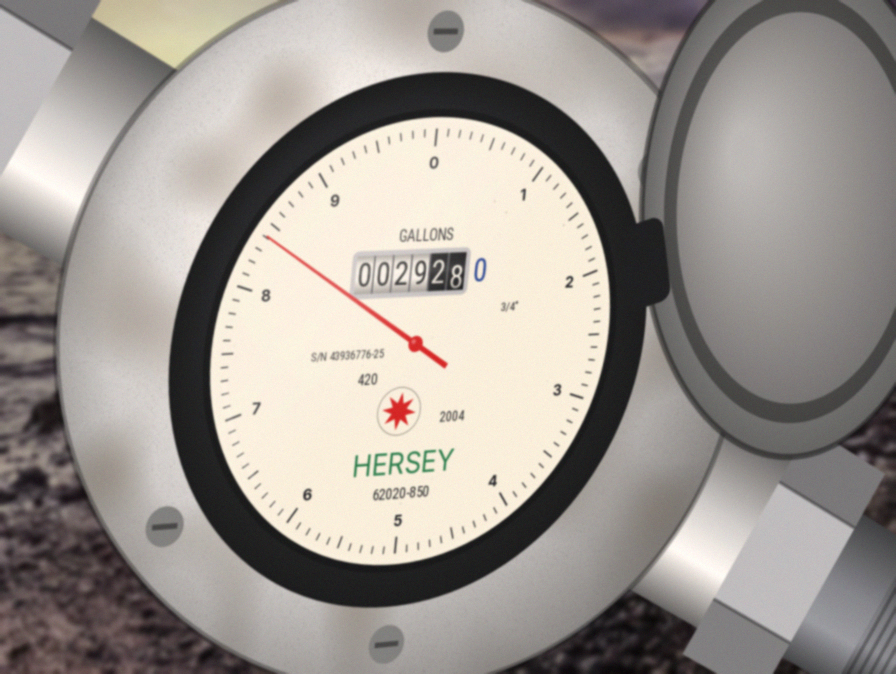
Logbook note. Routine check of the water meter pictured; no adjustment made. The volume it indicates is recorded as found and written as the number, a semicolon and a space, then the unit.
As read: 29278.4; gal
